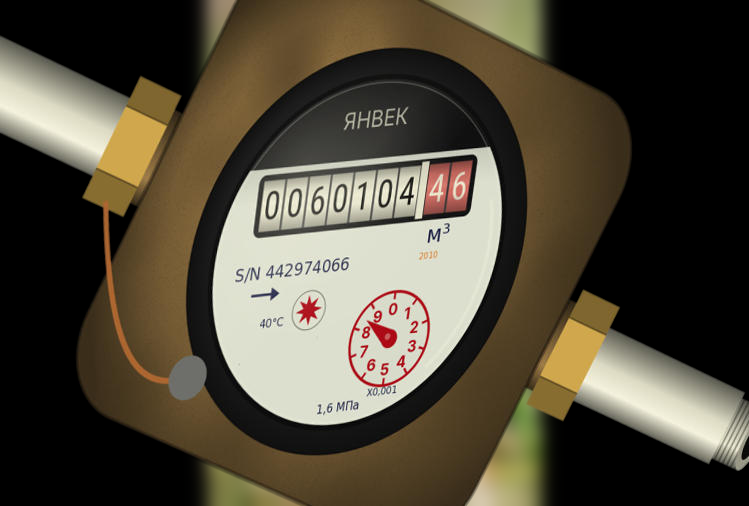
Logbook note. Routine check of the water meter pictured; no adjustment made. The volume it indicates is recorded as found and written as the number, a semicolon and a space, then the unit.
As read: 60104.468; m³
